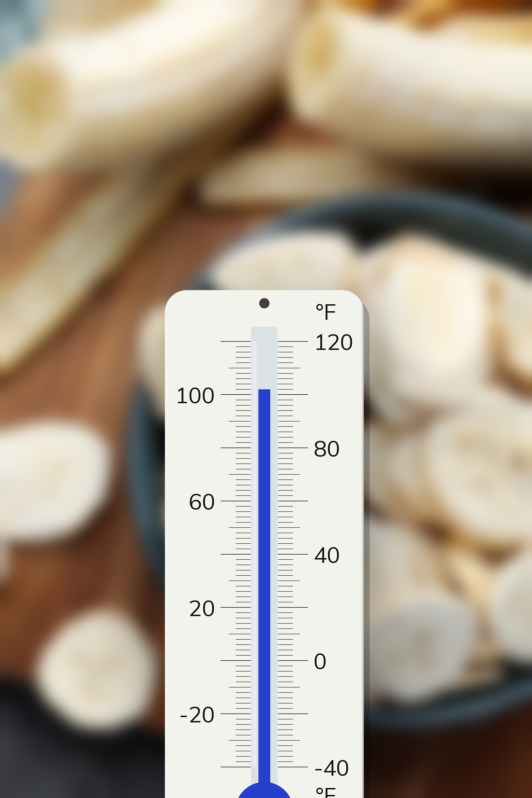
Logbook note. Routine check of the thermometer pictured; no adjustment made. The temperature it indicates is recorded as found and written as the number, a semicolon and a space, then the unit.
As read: 102; °F
